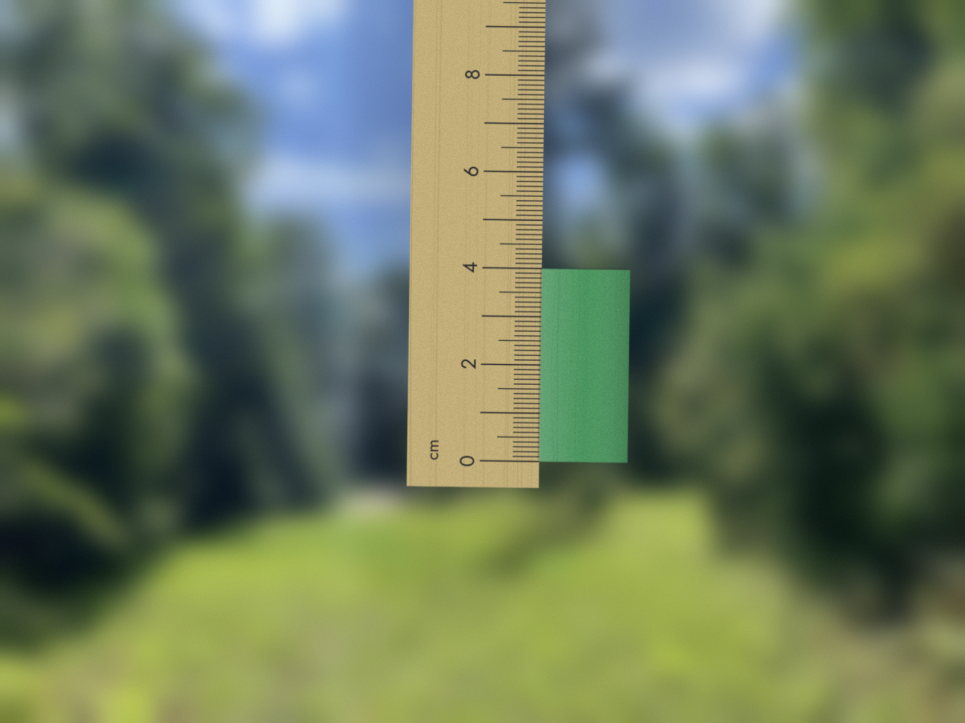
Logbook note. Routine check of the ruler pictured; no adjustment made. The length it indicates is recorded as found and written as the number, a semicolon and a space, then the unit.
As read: 4; cm
